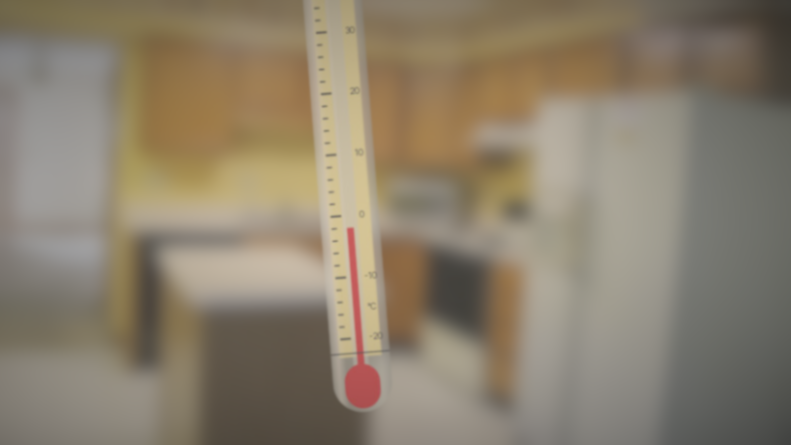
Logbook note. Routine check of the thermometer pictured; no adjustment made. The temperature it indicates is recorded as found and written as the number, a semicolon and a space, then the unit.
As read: -2; °C
